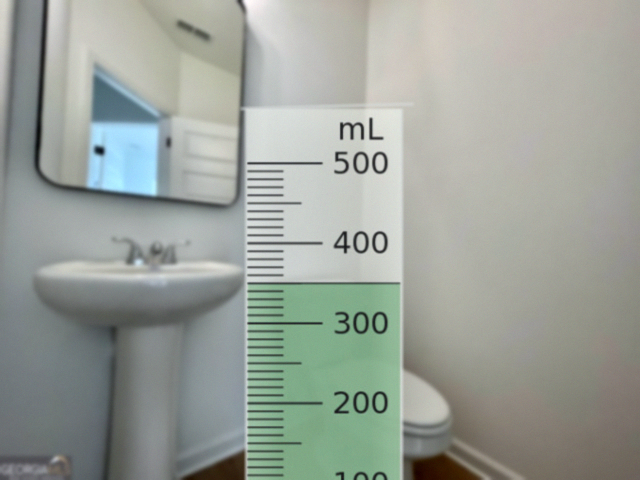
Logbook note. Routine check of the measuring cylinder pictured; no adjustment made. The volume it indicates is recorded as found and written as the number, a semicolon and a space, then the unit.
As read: 350; mL
